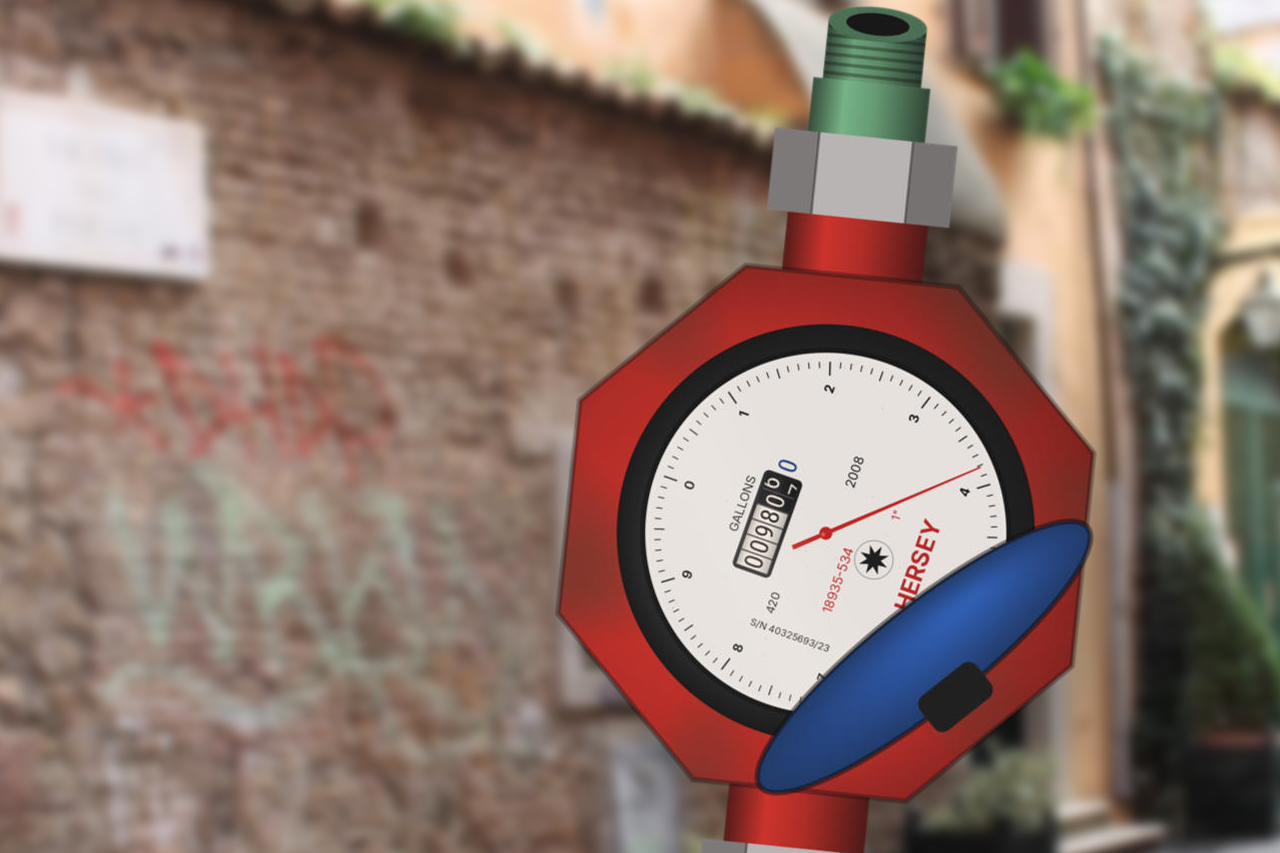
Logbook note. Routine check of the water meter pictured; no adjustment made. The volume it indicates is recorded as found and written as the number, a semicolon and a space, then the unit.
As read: 98063.8; gal
